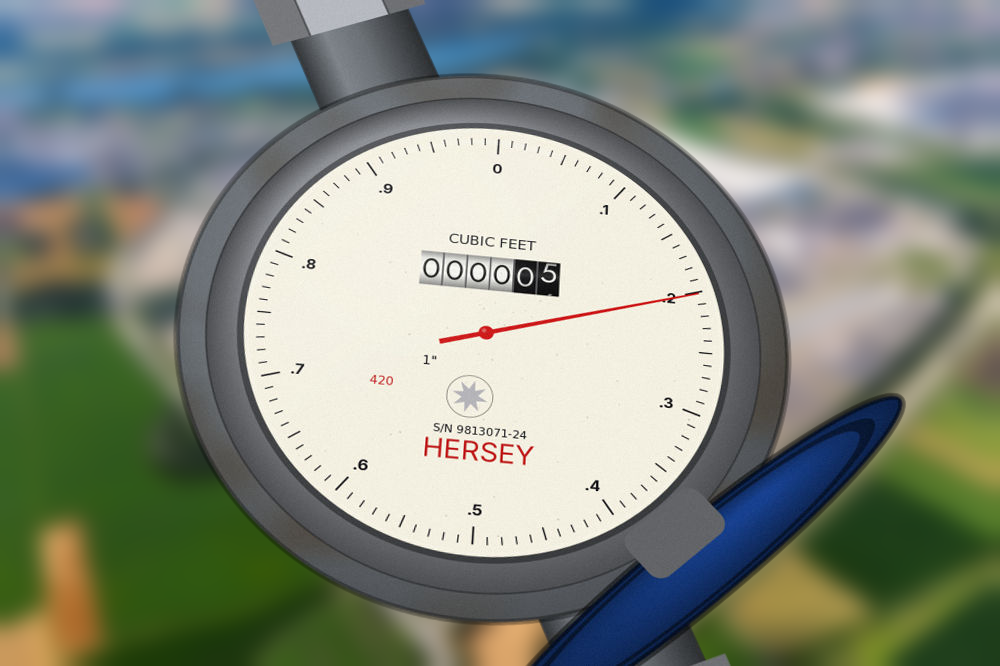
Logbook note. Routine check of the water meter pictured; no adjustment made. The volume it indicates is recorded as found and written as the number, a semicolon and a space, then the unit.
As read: 5.20; ft³
